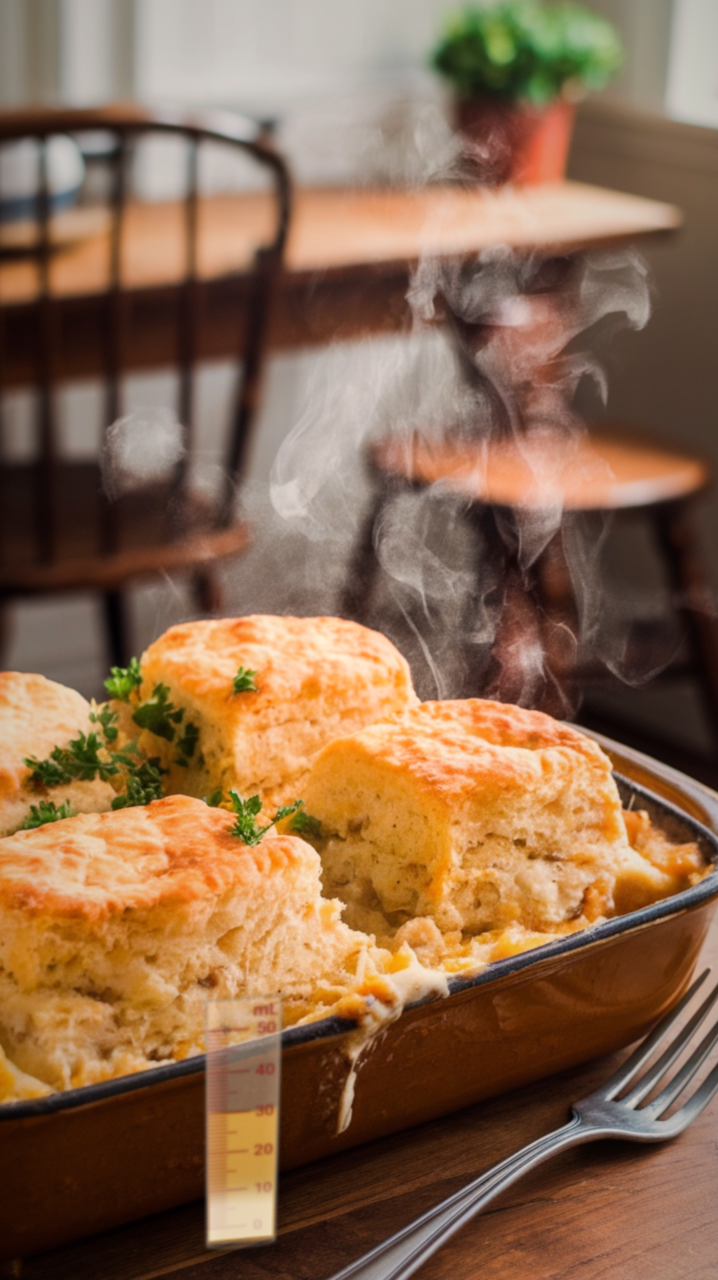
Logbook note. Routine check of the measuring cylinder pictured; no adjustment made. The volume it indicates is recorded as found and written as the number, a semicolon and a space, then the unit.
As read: 30; mL
